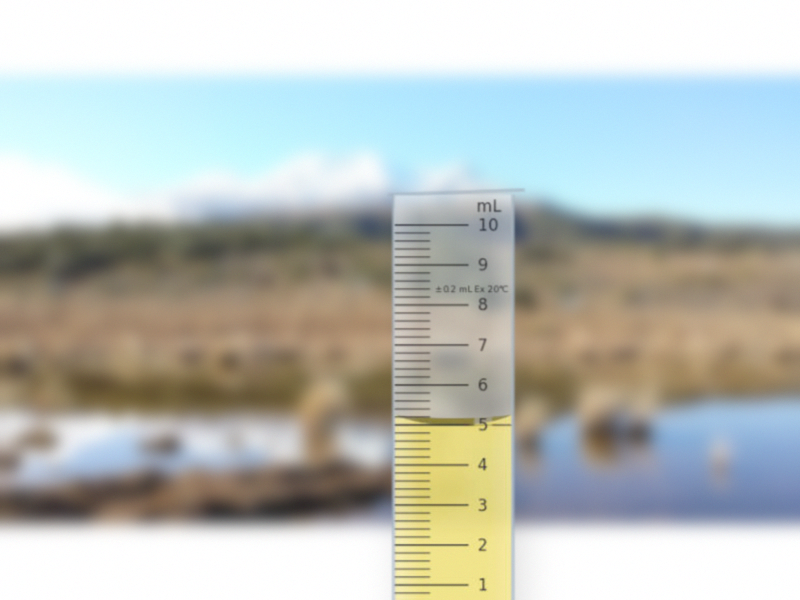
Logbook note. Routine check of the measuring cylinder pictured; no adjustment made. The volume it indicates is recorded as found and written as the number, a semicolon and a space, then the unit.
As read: 5; mL
